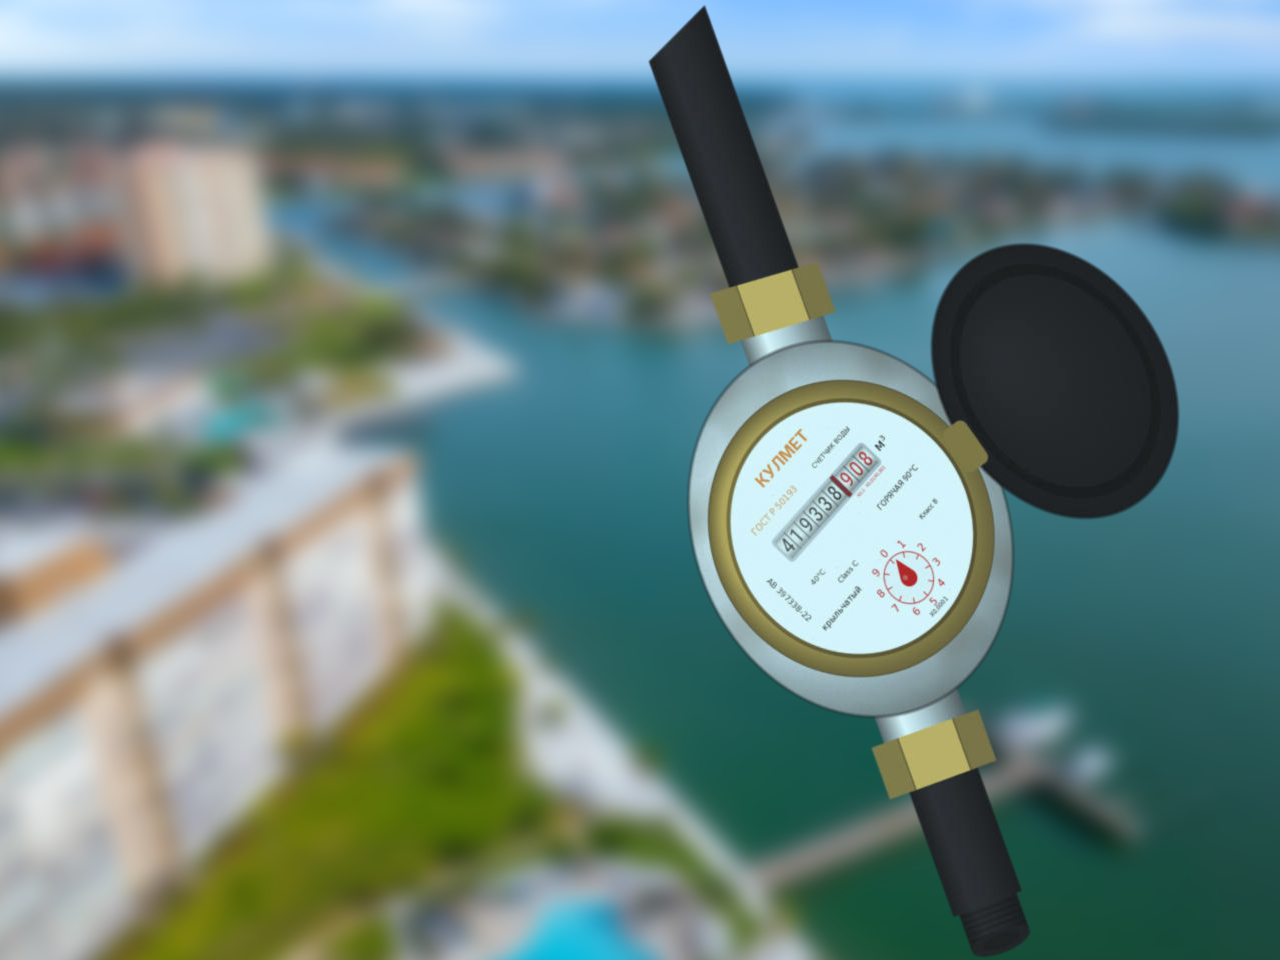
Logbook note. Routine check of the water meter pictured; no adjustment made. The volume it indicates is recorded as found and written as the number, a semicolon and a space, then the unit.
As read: 419338.9080; m³
